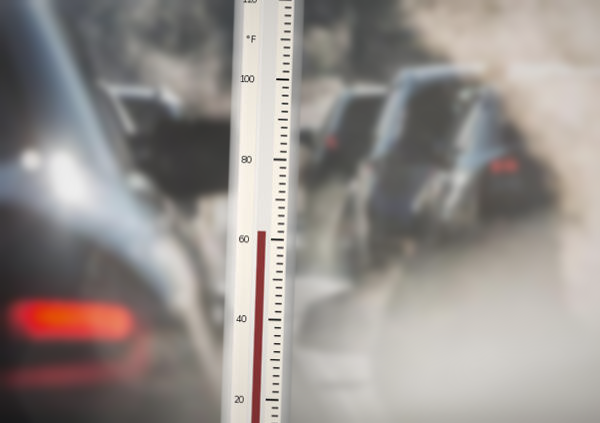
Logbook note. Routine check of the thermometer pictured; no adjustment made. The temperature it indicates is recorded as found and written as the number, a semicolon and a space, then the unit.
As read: 62; °F
